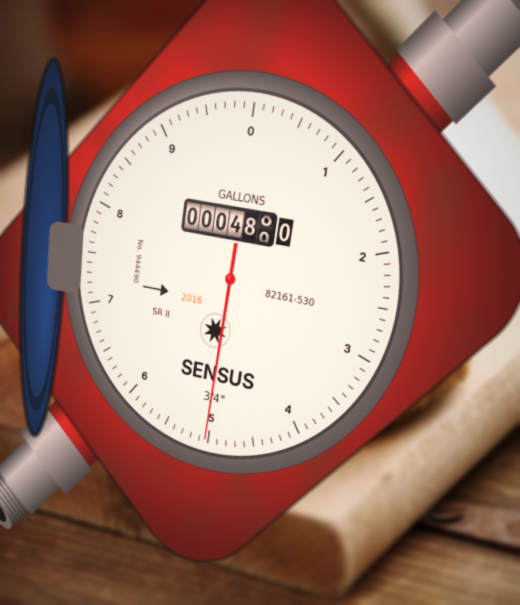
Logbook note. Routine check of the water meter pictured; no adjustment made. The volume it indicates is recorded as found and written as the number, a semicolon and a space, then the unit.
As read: 4885.0; gal
